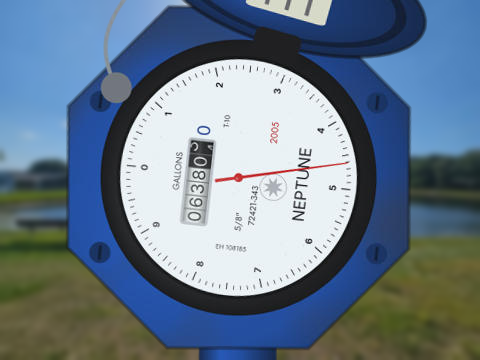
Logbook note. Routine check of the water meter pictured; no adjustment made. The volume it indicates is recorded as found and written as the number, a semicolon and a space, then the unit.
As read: 638034.6; gal
